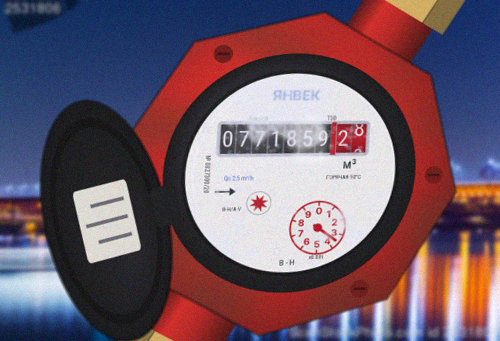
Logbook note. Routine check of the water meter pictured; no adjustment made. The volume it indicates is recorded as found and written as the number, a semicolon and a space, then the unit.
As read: 771859.283; m³
